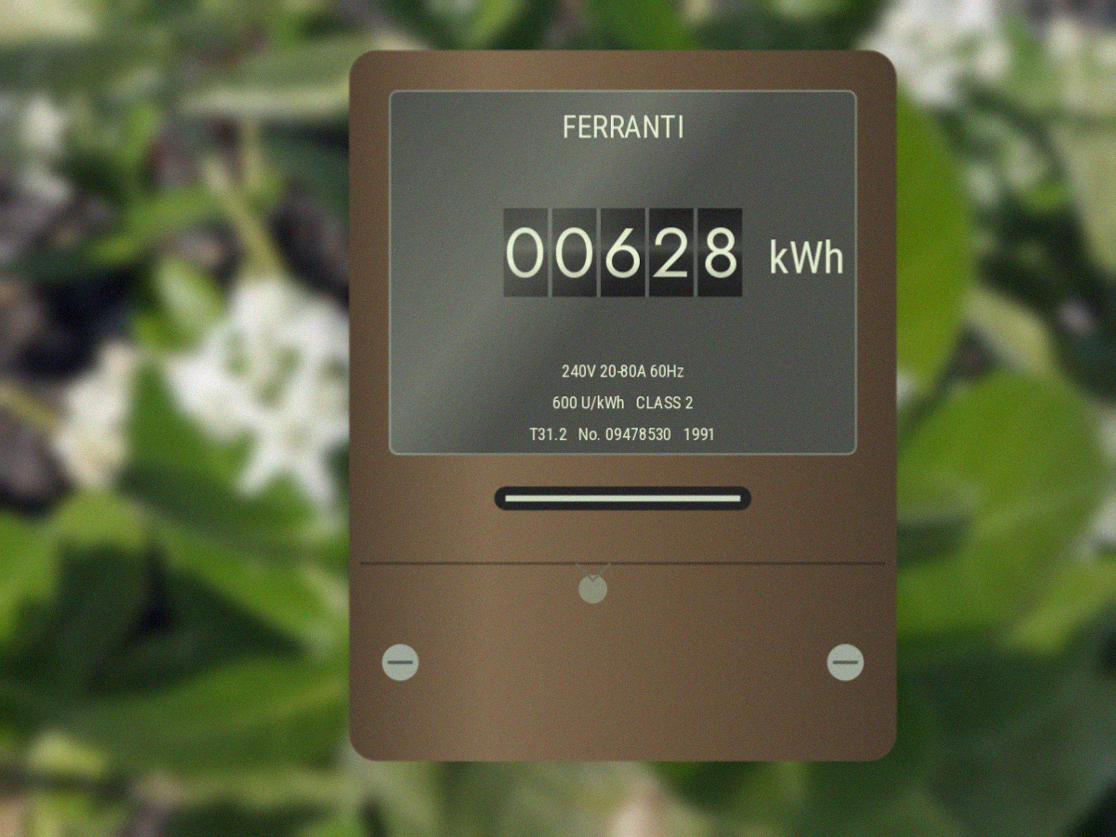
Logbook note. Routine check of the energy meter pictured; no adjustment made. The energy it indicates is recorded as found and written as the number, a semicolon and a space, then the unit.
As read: 628; kWh
